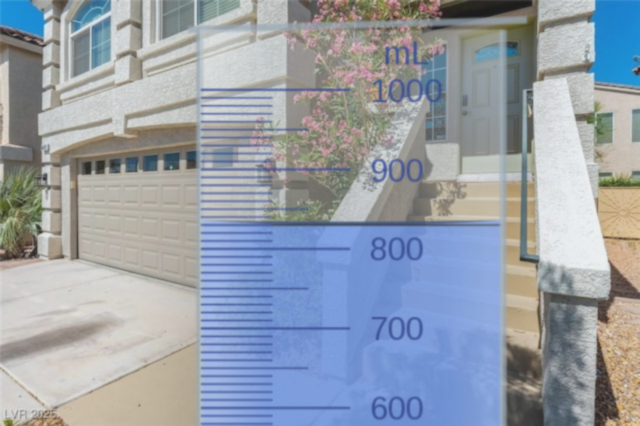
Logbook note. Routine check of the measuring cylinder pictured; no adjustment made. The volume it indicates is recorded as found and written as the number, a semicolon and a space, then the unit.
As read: 830; mL
